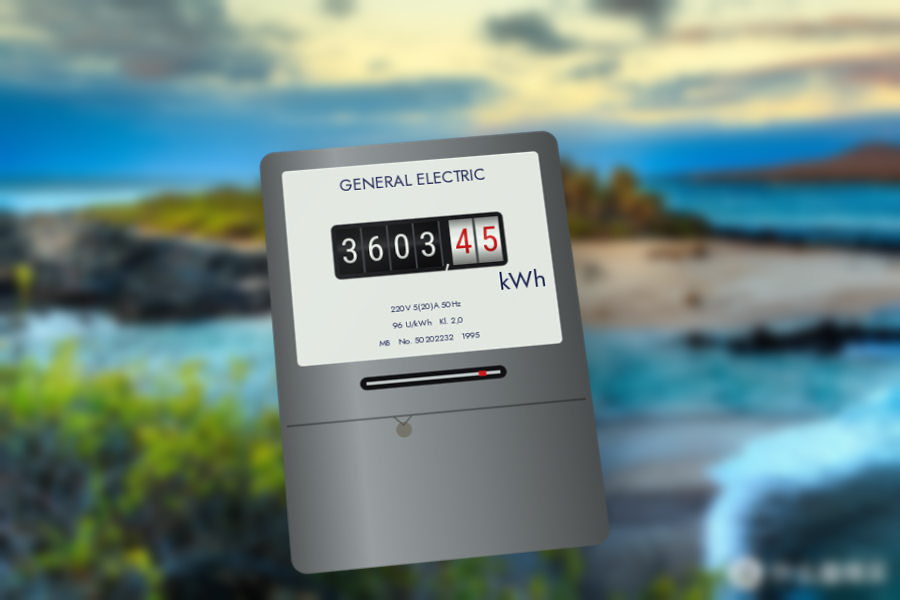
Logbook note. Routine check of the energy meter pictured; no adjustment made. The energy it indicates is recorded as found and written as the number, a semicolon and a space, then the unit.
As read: 3603.45; kWh
